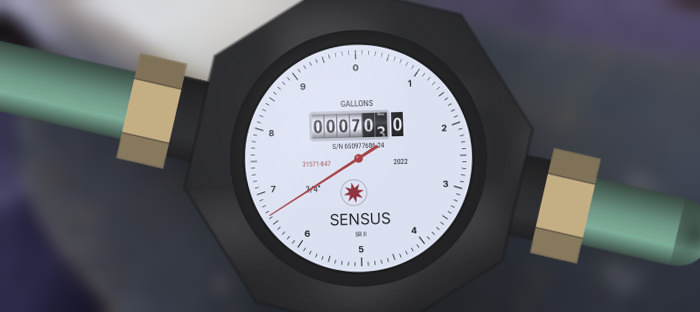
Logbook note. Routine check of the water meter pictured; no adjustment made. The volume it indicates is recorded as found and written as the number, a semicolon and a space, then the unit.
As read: 7026.6; gal
